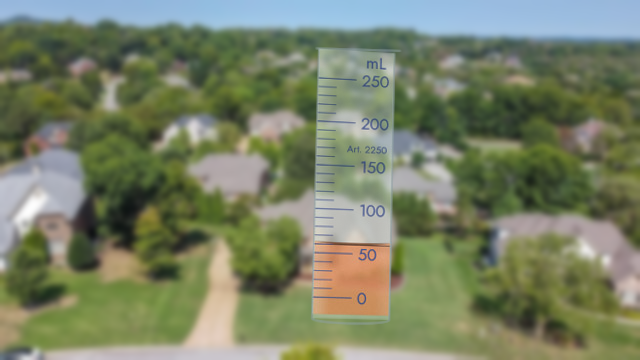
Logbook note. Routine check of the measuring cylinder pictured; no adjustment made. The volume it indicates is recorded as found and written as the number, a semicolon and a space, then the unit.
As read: 60; mL
